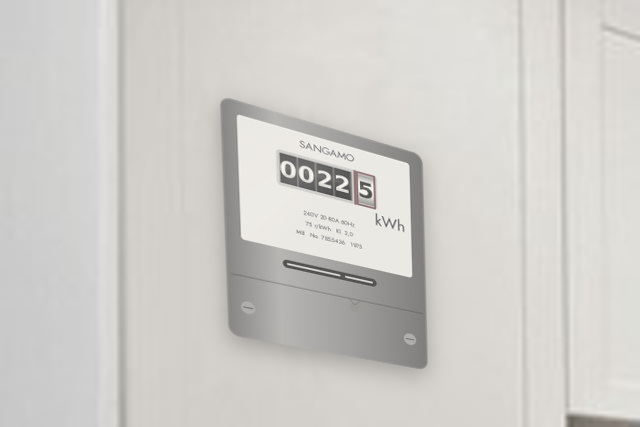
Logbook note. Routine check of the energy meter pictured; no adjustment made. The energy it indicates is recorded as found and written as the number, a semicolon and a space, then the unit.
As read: 22.5; kWh
